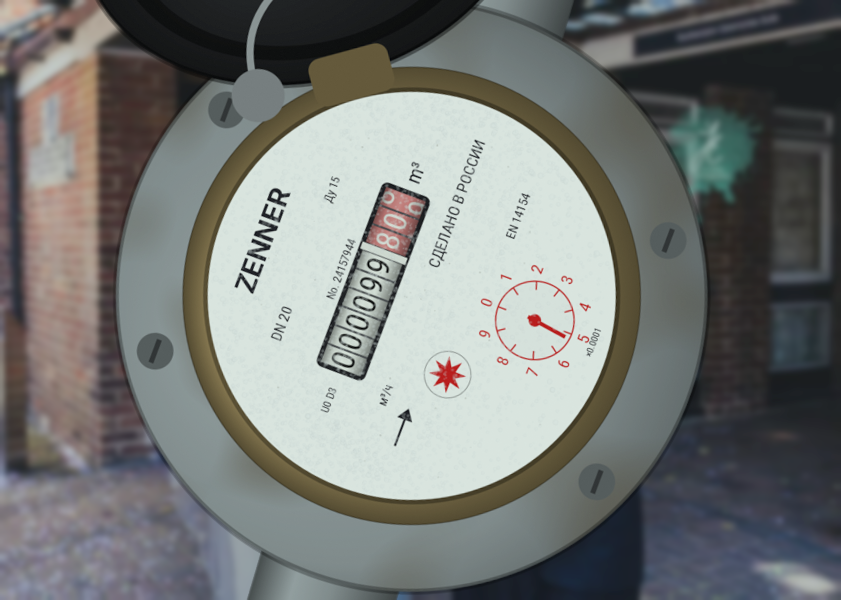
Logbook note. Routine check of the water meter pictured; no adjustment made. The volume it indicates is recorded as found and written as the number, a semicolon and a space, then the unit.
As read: 99.8085; m³
